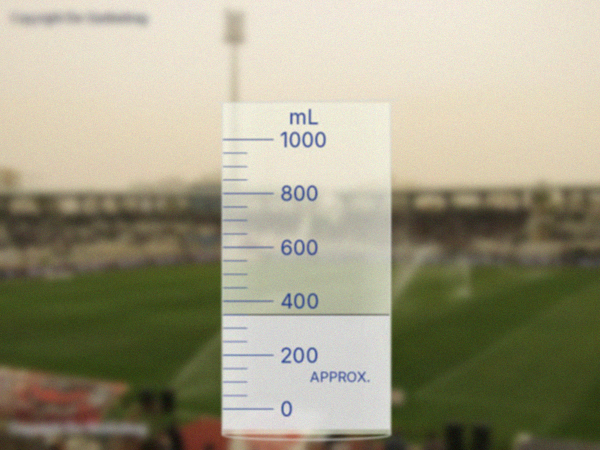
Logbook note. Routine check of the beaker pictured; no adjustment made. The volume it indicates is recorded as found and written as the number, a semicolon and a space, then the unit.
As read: 350; mL
